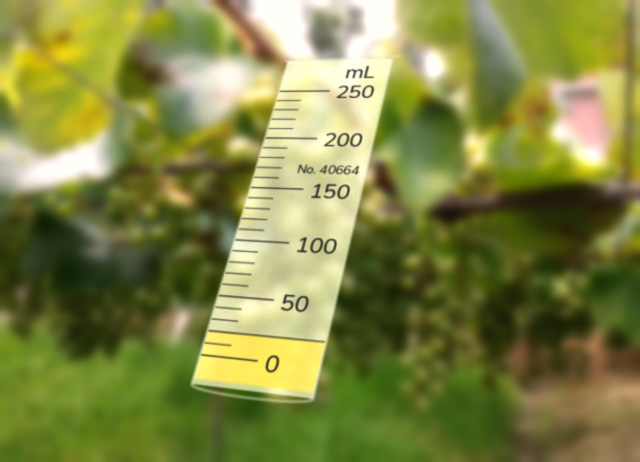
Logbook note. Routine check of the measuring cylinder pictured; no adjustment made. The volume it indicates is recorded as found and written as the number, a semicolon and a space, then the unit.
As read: 20; mL
